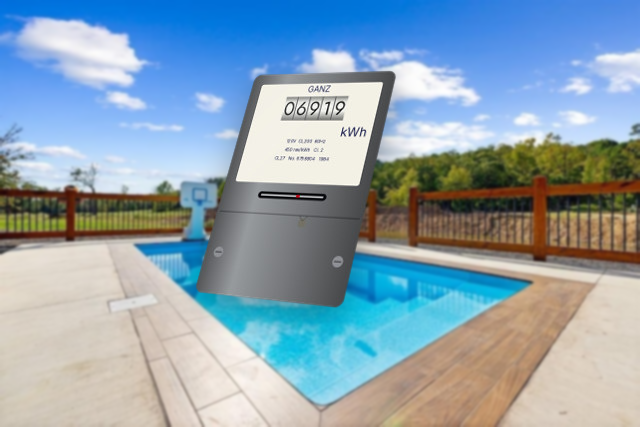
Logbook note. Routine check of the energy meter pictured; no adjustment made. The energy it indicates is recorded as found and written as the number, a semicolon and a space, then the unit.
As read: 6919; kWh
